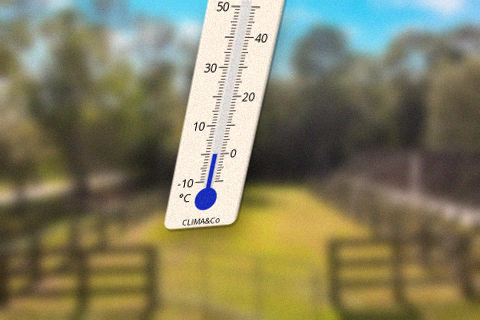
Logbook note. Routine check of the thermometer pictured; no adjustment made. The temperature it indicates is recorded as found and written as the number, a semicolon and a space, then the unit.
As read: 0; °C
